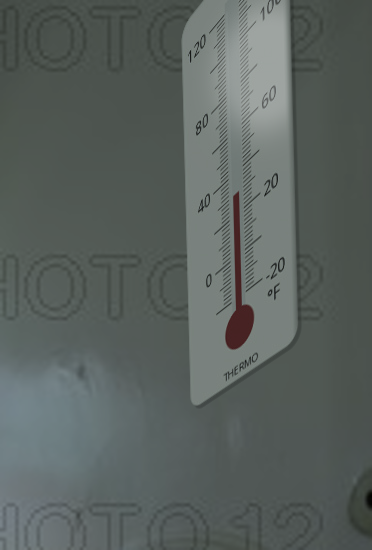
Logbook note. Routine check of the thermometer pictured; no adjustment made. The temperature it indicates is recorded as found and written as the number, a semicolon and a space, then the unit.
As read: 30; °F
